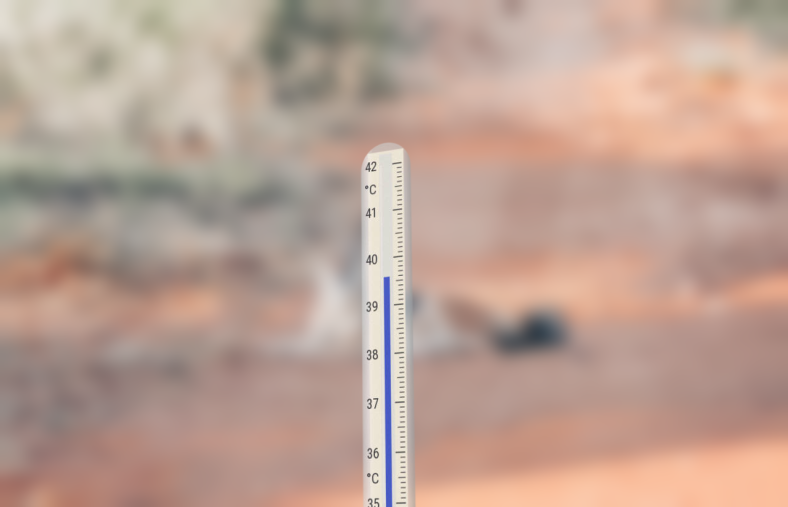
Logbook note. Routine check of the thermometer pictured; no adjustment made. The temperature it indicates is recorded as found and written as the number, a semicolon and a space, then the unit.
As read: 39.6; °C
